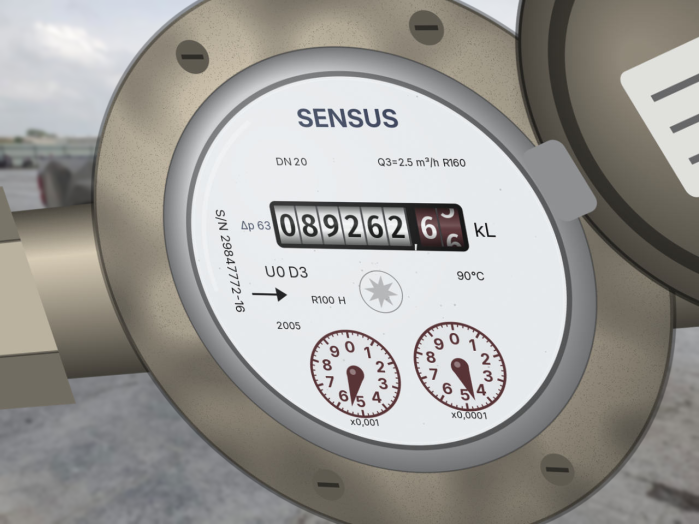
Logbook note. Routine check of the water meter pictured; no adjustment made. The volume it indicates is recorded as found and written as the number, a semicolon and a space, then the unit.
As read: 89262.6554; kL
